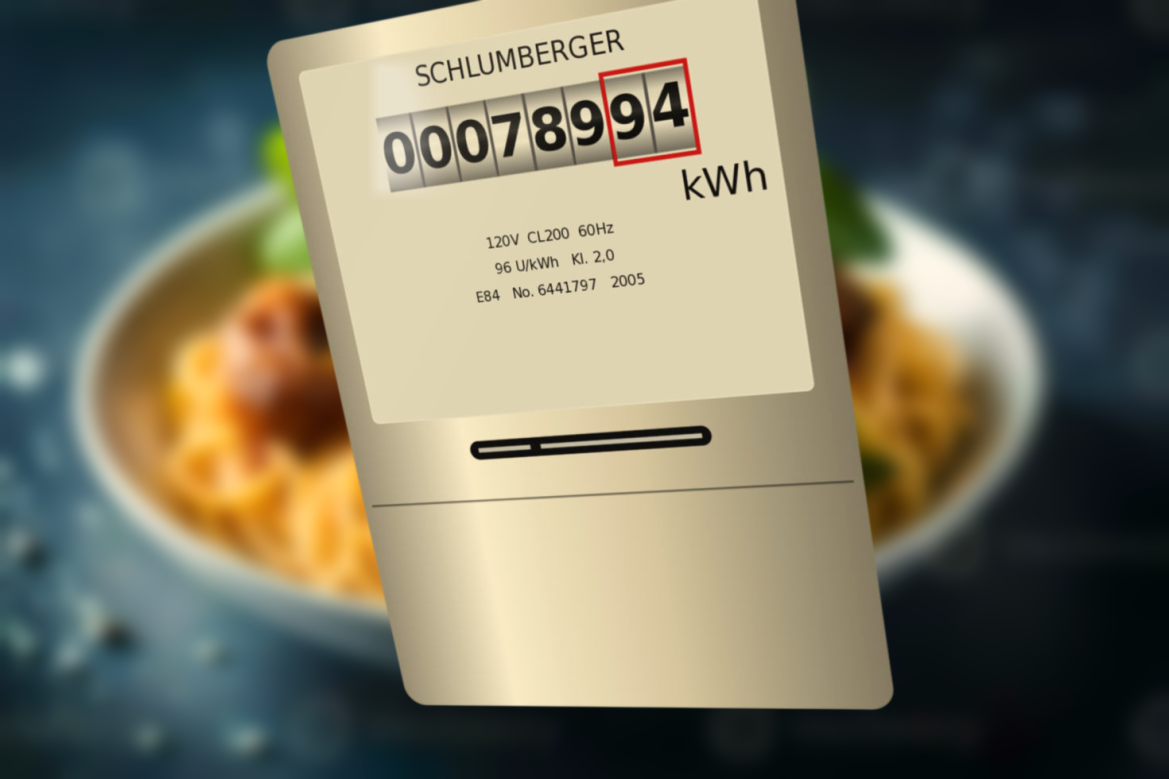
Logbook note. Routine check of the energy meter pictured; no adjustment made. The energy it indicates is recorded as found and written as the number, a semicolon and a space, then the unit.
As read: 789.94; kWh
